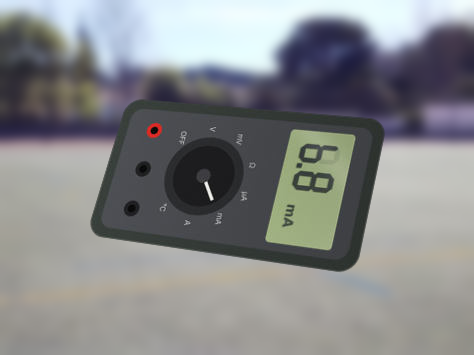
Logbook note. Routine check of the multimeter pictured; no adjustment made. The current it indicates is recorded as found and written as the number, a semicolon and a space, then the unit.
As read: 6.8; mA
